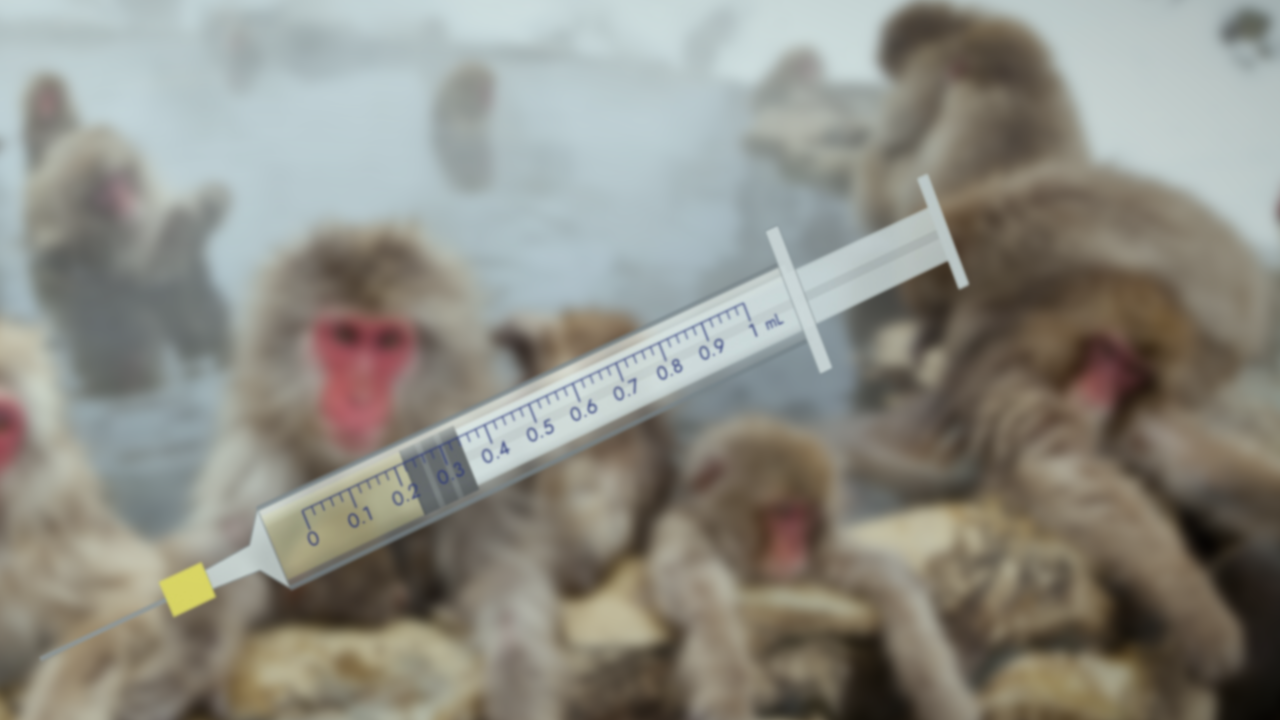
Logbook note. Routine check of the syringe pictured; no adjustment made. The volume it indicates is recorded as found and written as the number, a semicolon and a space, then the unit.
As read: 0.22; mL
